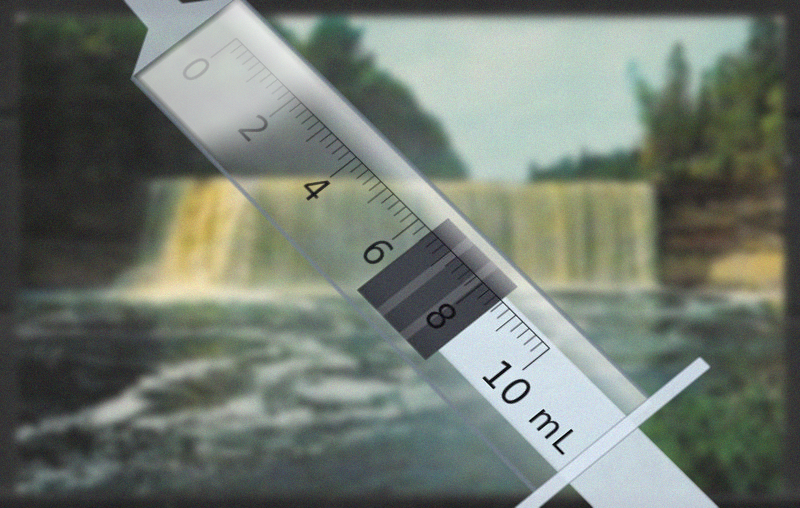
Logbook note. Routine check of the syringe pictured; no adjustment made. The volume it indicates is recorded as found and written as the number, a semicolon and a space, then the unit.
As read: 6.4; mL
